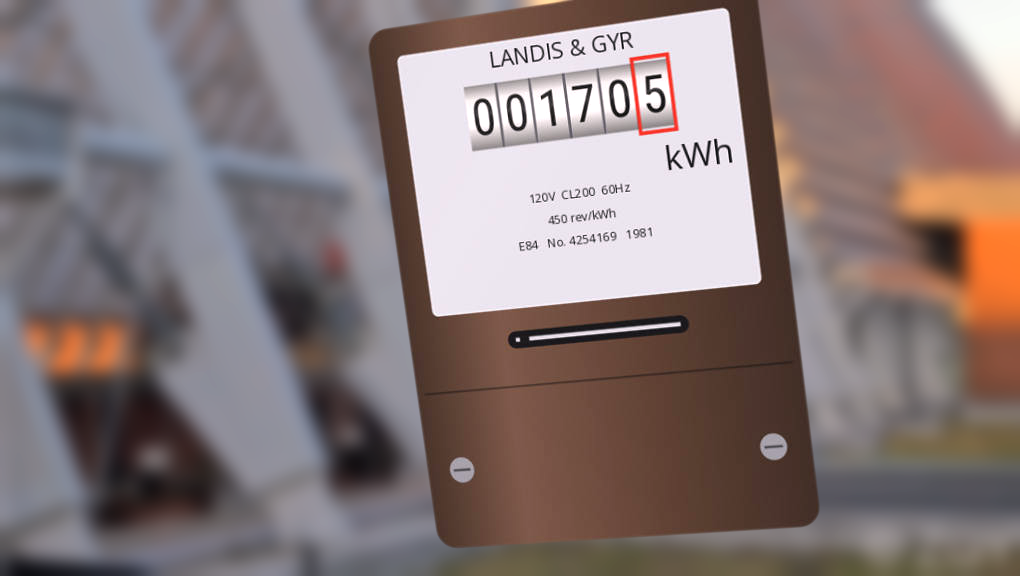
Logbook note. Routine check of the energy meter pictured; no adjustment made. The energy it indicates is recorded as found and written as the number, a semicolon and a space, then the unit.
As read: 170.5; kWh
